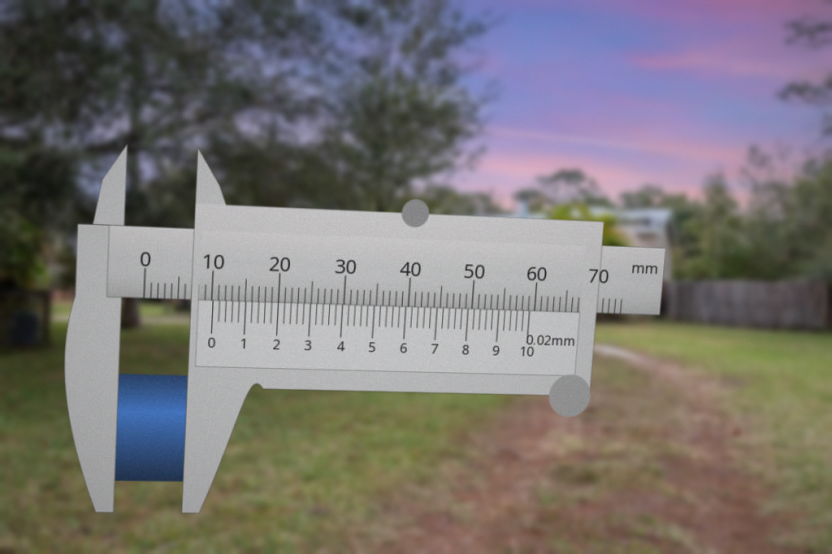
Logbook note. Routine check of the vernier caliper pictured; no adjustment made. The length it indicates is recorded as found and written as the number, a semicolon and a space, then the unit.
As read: 10.2; mm
